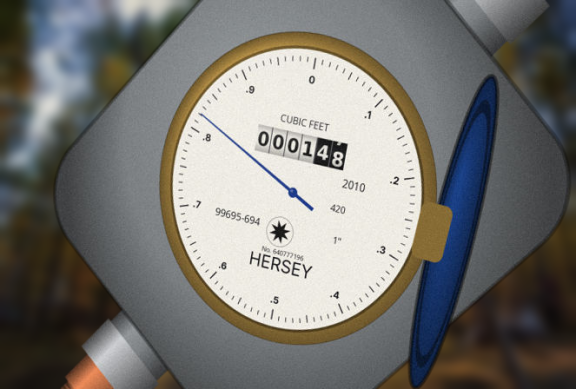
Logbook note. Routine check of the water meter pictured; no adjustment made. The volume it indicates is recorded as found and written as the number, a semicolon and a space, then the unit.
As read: 147.82; ft³
